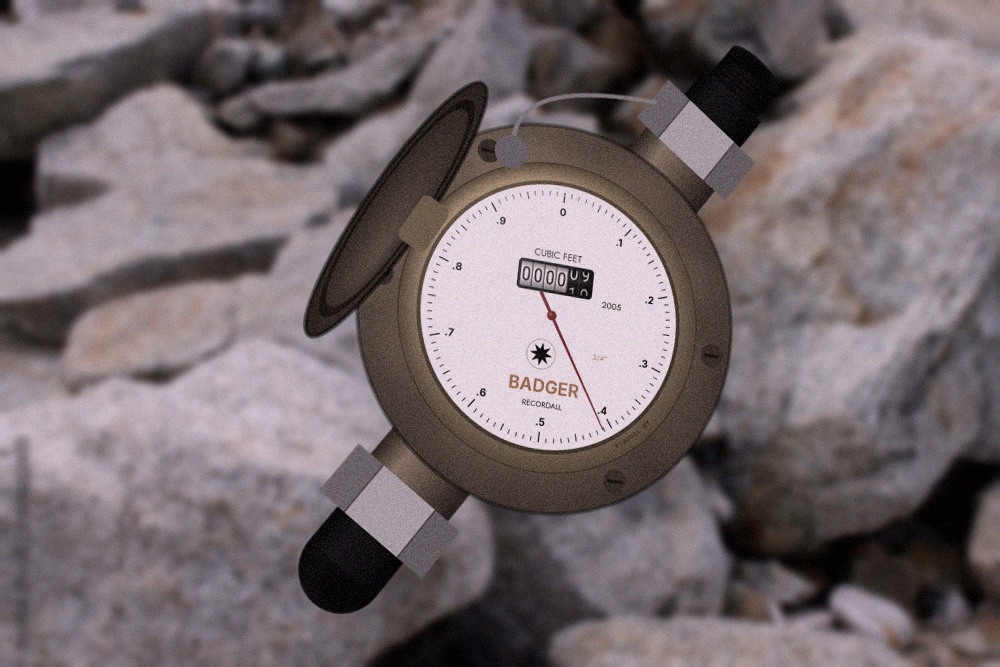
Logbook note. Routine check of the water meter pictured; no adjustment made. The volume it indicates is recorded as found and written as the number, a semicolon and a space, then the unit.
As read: 9.41; ft³
